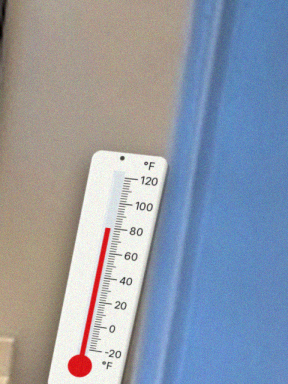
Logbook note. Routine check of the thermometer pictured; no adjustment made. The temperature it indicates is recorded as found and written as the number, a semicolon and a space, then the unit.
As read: 80; °F
